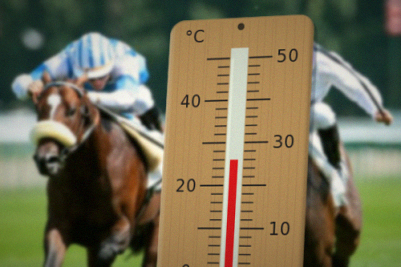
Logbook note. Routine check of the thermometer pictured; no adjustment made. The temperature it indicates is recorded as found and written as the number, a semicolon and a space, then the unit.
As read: 26; °C
